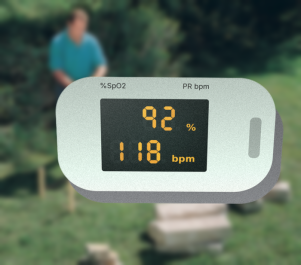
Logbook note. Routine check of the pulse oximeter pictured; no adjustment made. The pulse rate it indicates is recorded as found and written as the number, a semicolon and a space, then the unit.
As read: 118; bpm
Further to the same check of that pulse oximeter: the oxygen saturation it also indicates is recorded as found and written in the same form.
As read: 92; %
